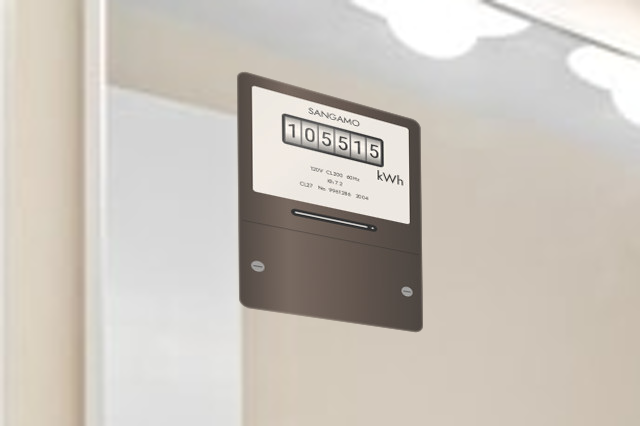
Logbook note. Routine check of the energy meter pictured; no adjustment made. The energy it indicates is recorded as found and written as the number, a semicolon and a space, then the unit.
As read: 105515; kWh
